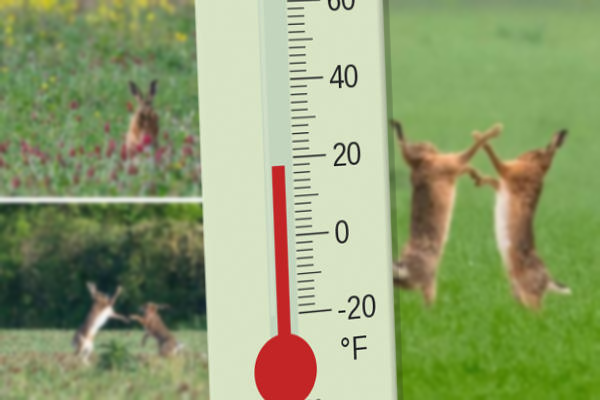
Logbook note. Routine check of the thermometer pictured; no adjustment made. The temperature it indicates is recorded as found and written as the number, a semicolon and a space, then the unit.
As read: 18; °F
